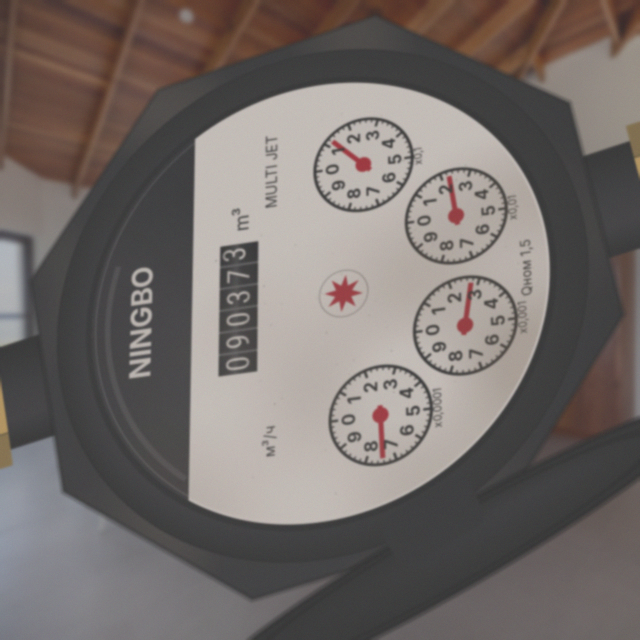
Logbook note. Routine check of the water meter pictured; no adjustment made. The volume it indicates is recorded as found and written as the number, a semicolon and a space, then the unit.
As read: 90373.1227; m³
